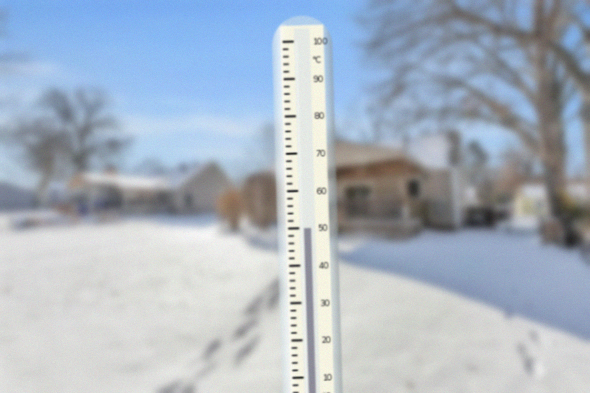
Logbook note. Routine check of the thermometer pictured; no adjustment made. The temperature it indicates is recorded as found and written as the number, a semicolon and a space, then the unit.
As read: 50; °C
